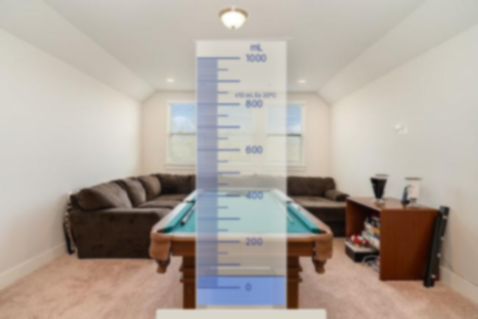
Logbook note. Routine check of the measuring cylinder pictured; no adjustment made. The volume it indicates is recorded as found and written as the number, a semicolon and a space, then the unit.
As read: 50; mL
